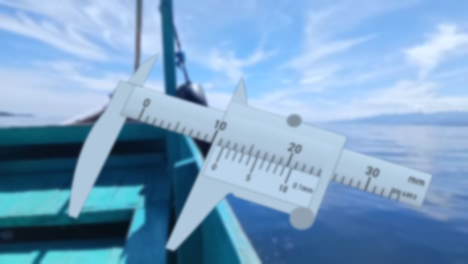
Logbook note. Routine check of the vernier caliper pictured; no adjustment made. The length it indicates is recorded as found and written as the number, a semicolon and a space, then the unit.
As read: 11.6; mm
